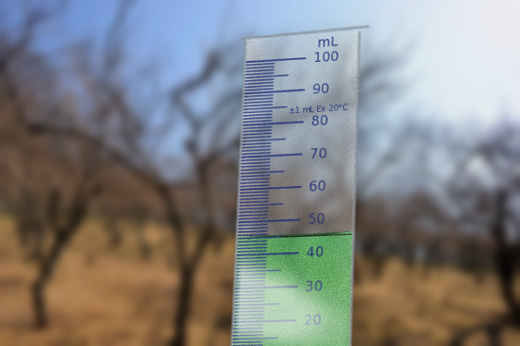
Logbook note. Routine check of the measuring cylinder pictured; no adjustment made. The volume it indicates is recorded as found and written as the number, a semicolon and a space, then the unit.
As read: 45; mL
